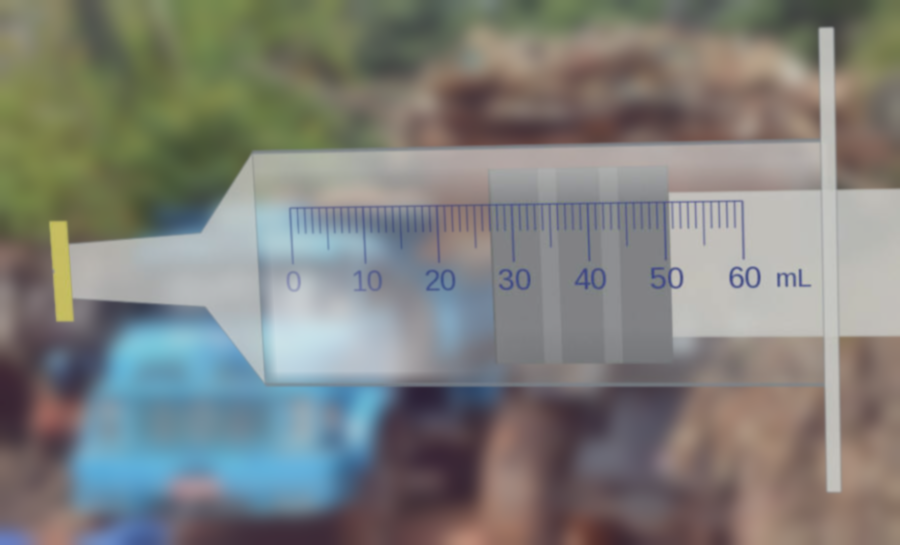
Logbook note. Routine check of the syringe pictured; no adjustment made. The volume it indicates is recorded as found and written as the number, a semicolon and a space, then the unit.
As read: 27; mL
